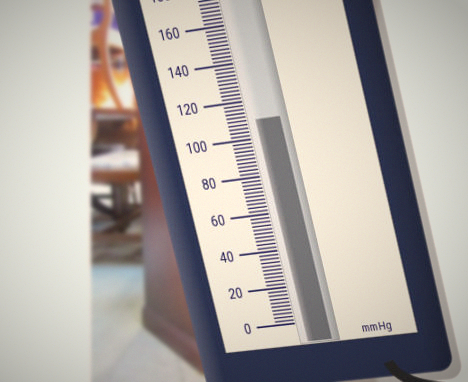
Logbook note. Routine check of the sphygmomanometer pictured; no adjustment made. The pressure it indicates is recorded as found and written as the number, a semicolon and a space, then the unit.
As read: 110; mmHg
